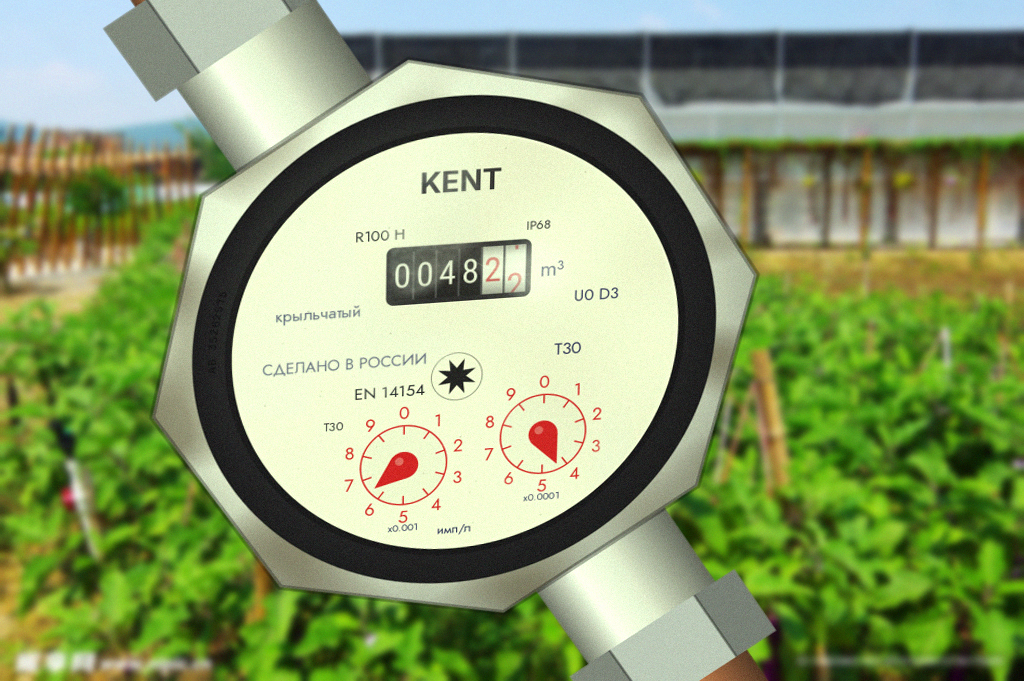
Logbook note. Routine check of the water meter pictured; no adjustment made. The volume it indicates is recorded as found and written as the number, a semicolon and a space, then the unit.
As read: 48.2164; m³
